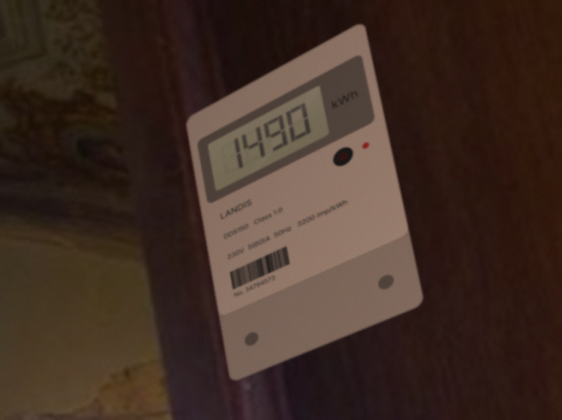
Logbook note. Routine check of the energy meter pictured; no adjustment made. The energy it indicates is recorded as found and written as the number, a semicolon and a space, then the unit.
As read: 1490; kWh
